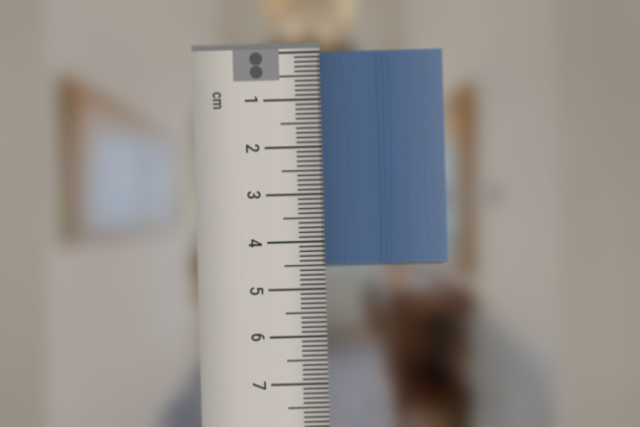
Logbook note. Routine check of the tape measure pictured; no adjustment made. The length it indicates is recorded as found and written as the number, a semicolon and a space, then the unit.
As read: 4.5; cm
